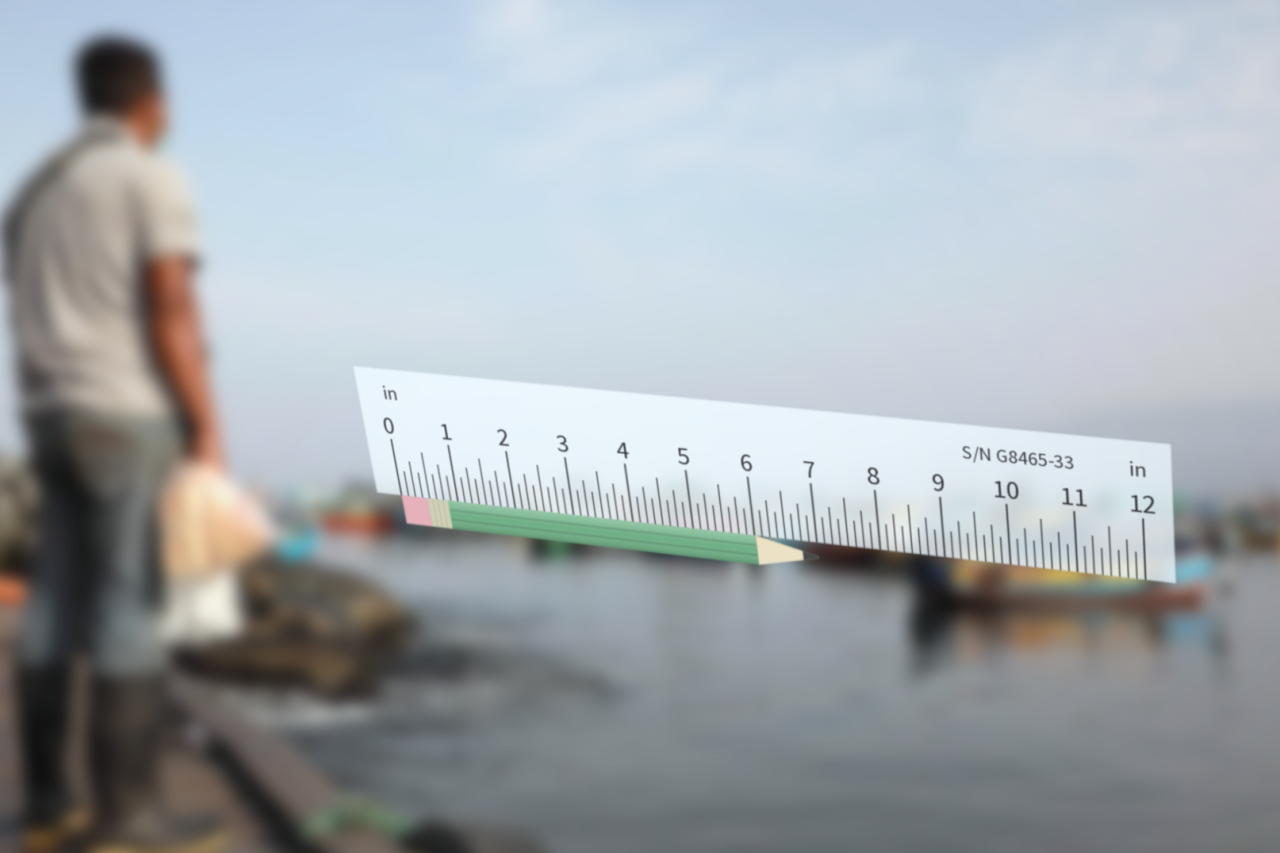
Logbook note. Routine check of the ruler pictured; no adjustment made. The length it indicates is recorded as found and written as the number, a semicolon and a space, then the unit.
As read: 7; in
